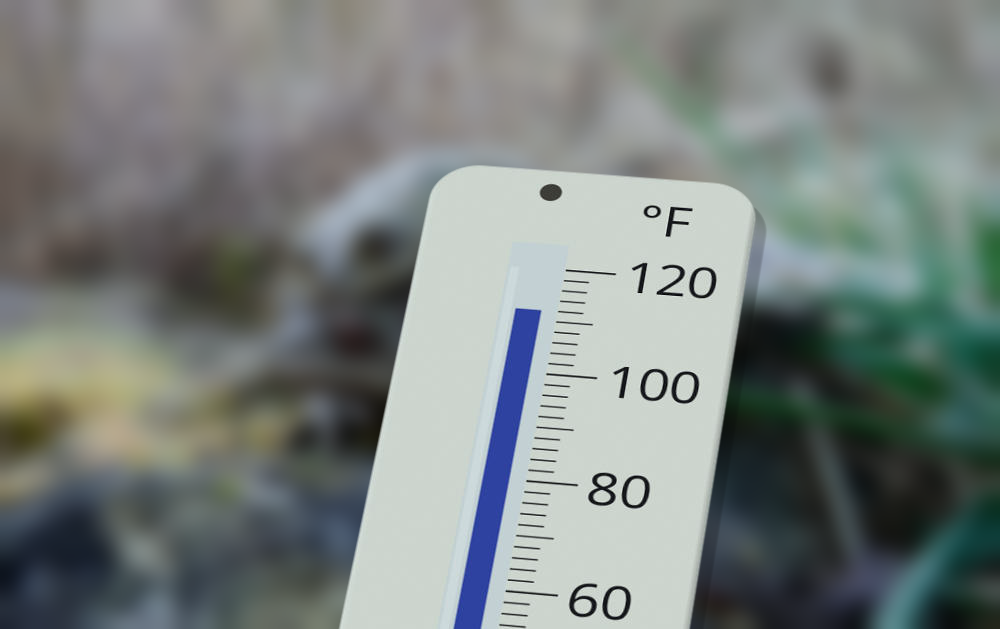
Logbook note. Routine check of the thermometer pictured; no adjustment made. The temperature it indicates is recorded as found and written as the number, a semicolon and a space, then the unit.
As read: 112; °F
